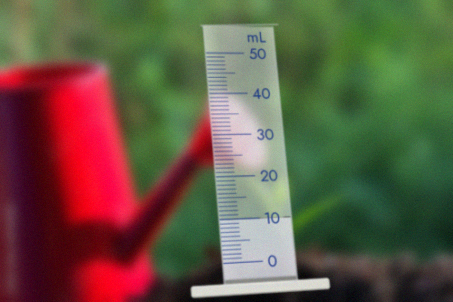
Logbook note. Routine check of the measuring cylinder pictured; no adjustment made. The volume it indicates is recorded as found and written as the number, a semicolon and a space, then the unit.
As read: 10; mL
